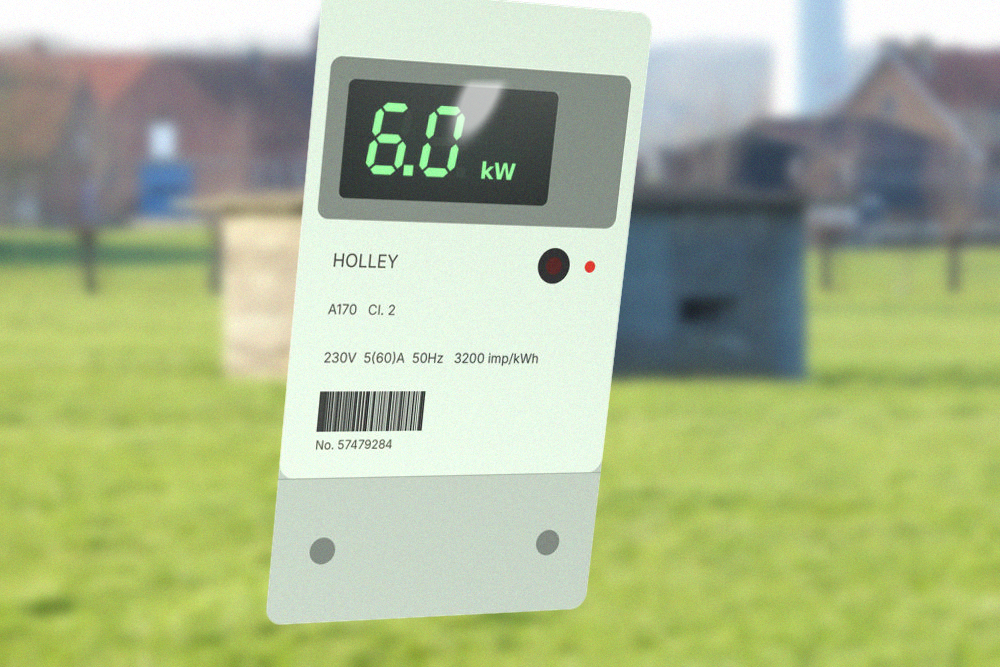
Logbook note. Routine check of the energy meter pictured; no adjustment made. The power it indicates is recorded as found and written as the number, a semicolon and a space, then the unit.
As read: 6.0; kW
